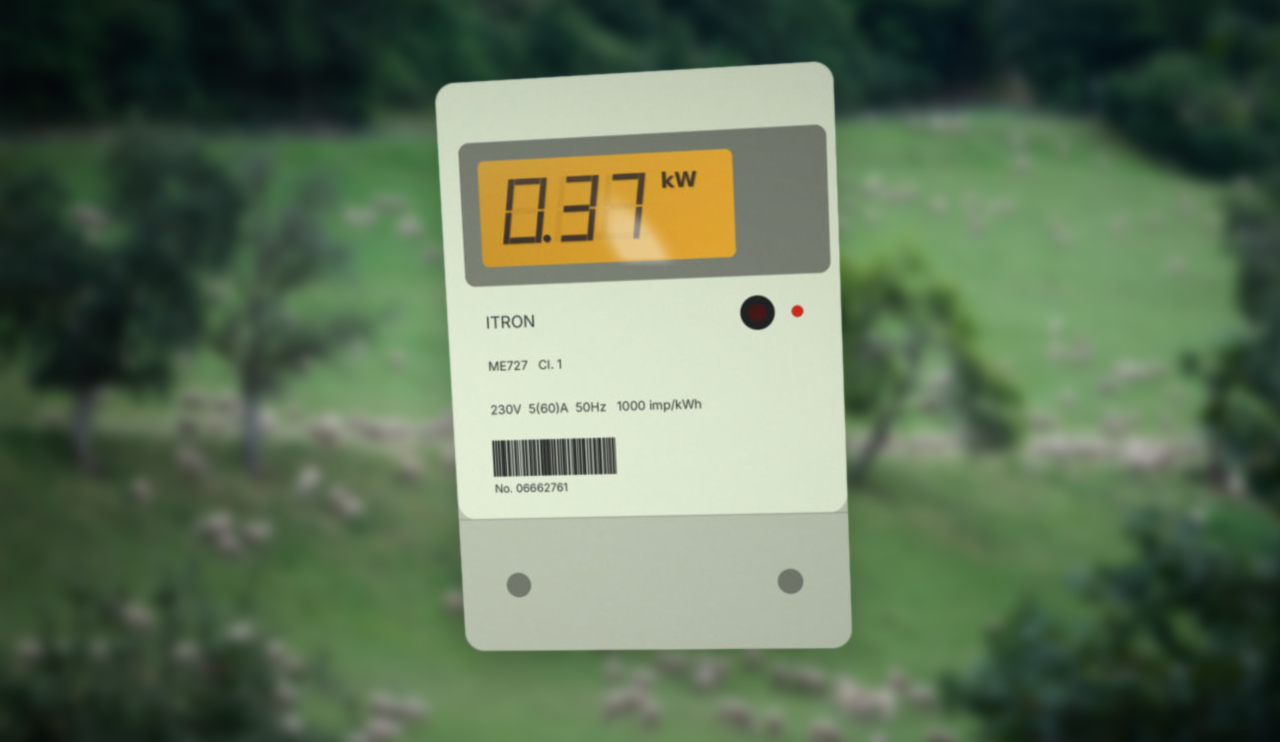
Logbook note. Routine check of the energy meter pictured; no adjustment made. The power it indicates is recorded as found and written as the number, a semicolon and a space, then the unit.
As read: 0.37; kW
